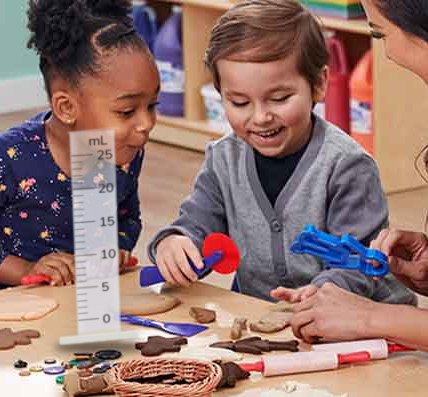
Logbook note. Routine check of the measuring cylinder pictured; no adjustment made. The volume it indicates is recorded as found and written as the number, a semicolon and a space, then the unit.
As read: 20; mL
